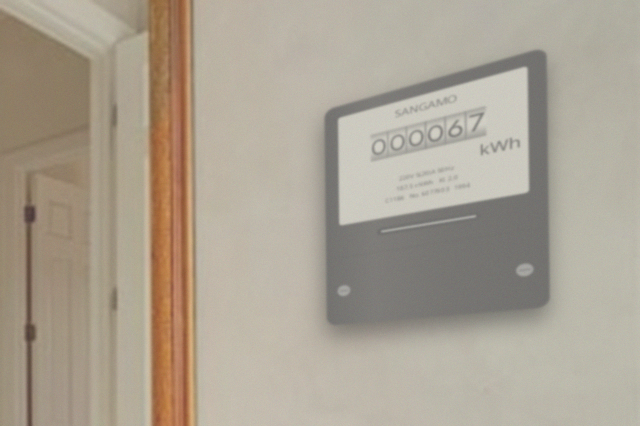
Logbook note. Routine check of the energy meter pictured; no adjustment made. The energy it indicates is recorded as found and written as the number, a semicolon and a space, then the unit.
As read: 67; kWh
